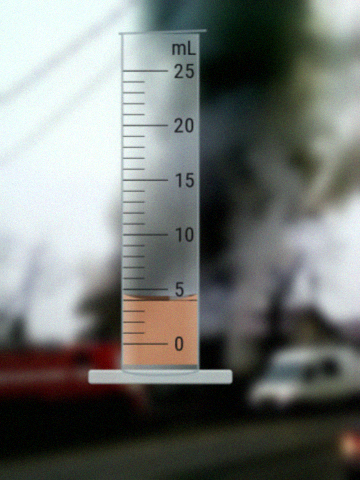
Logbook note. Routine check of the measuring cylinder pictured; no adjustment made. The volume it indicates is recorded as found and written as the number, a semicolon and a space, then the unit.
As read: 4; mL
